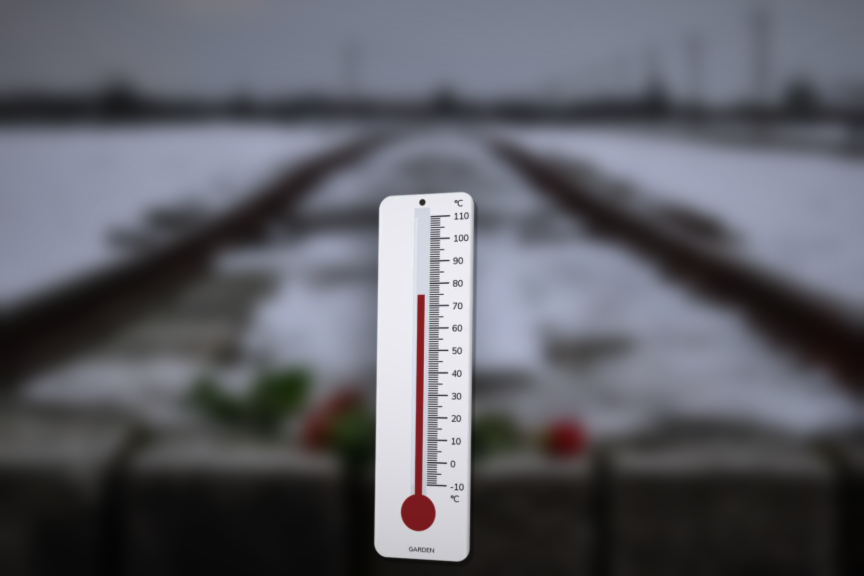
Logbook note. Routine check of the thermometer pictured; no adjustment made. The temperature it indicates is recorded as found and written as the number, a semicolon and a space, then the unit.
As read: 75; °C
